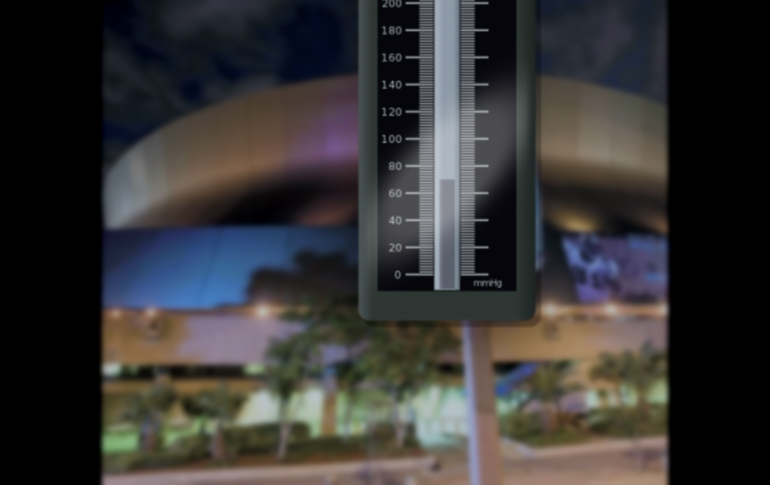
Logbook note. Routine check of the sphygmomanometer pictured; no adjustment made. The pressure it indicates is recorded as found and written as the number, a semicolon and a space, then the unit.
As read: 70; mmHg
